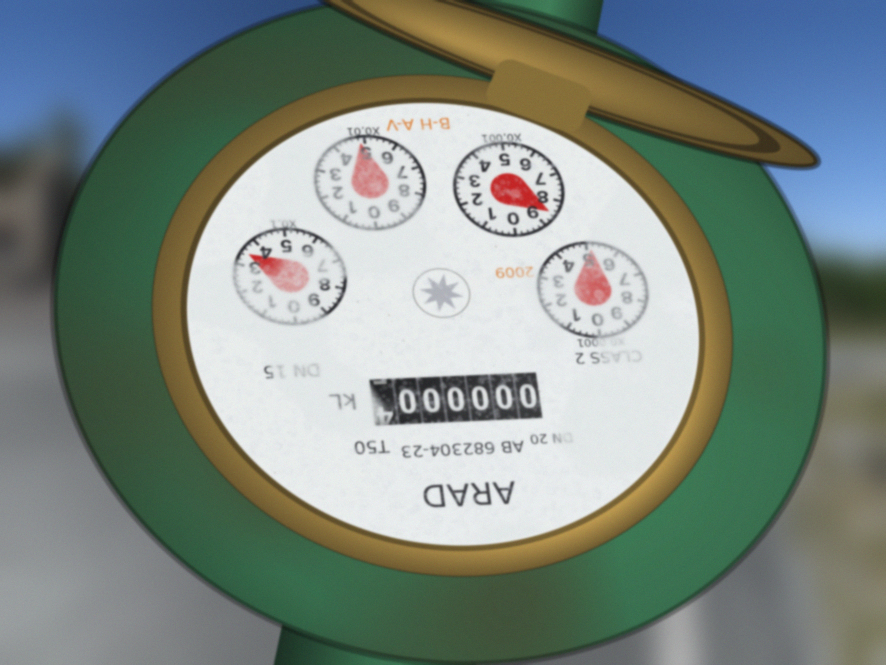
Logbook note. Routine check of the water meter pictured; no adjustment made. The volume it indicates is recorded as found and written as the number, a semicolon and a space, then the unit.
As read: 4.3485; kL
